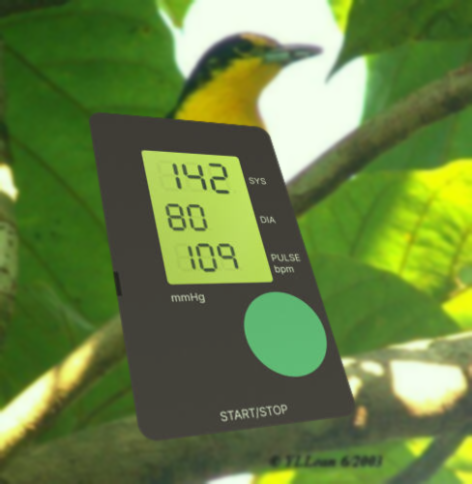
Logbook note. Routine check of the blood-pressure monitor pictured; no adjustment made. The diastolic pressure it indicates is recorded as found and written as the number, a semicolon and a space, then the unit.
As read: 80; mmHg
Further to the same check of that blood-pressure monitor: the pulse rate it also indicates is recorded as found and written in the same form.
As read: 109; bpm
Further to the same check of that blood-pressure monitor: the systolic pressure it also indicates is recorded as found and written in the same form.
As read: 142; mmHg
